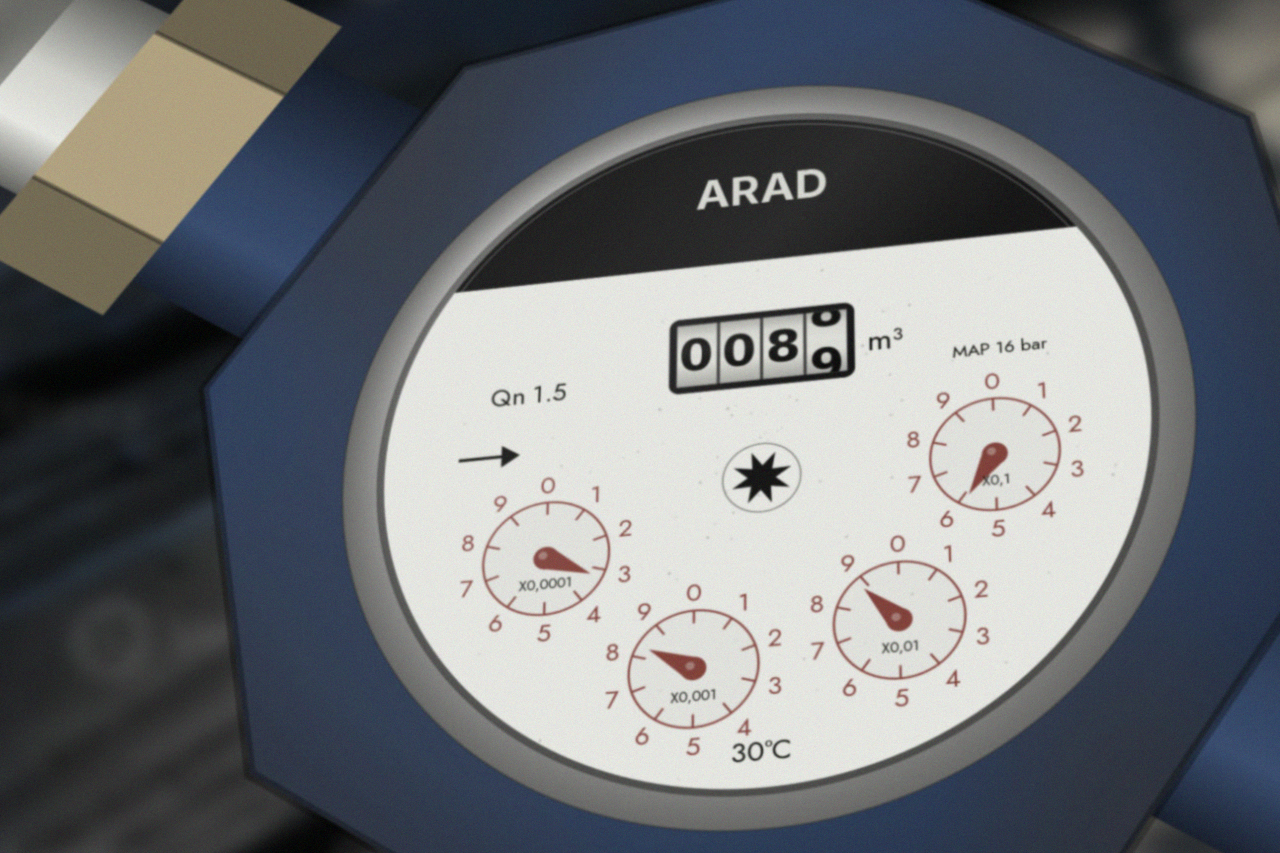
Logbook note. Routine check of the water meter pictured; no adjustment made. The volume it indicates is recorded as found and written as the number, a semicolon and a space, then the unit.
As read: 88.5883; m³
